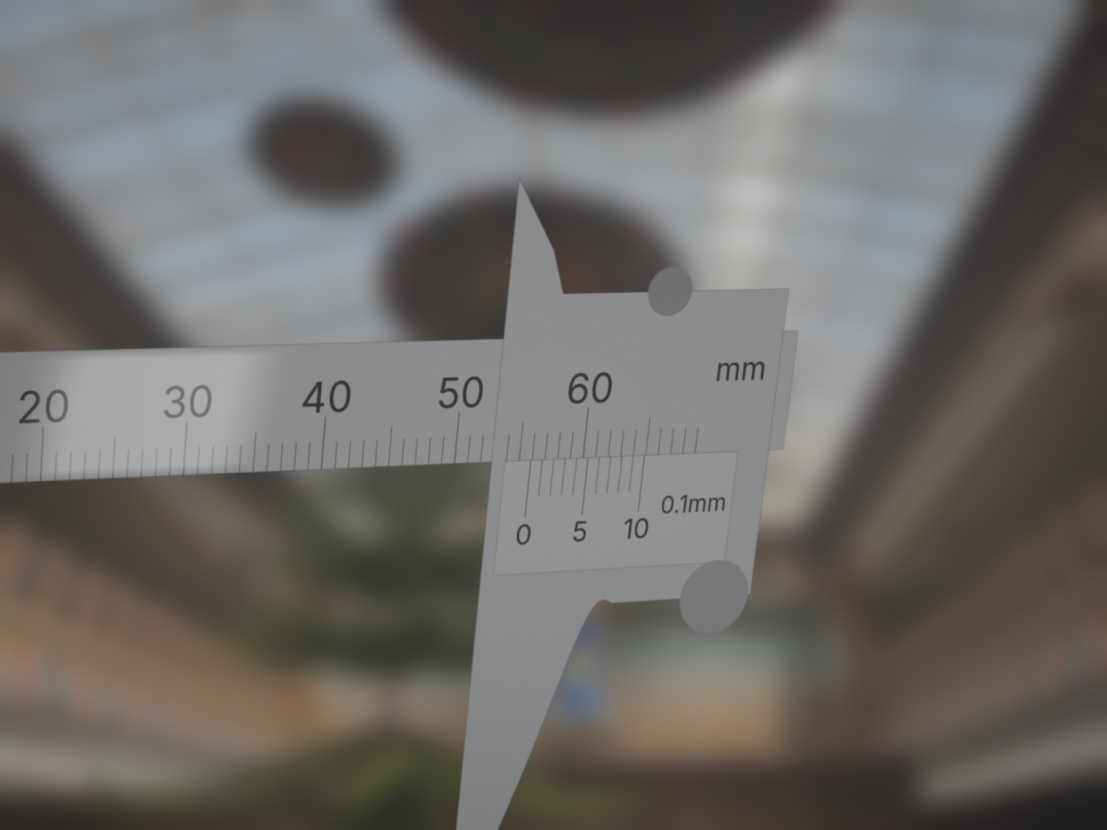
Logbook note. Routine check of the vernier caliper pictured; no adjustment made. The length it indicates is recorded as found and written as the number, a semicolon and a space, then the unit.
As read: 55.9; mm
